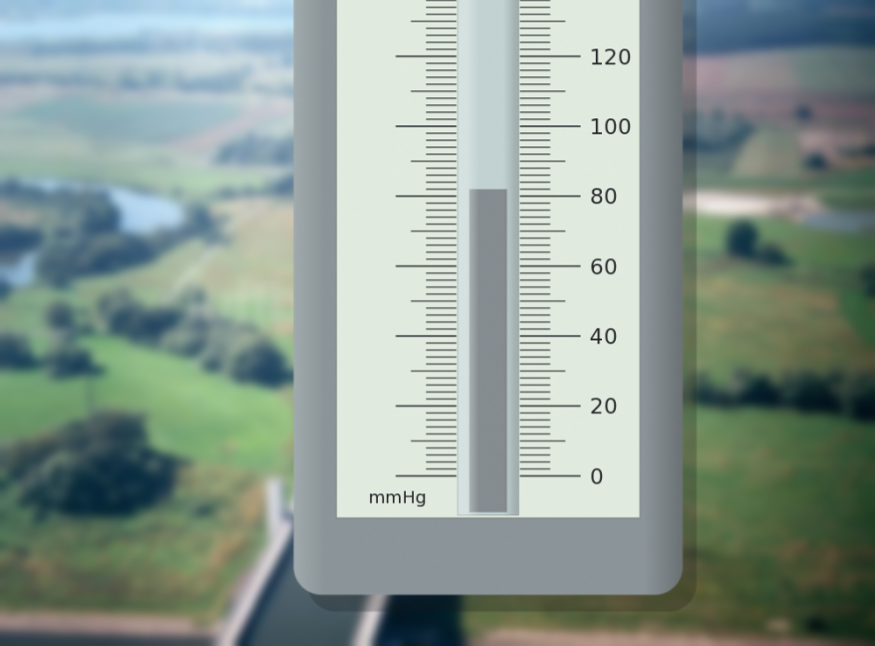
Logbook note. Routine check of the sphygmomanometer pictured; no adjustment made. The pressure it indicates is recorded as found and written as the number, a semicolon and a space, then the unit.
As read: 82; mmHg
